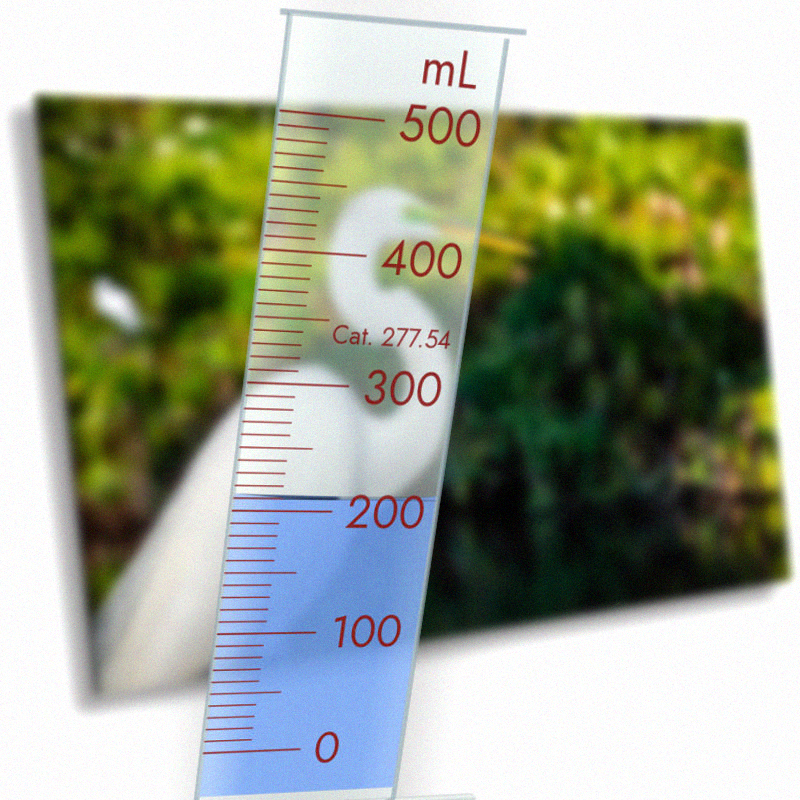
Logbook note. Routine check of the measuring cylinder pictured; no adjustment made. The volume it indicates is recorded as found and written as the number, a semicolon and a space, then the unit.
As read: 210; mL
